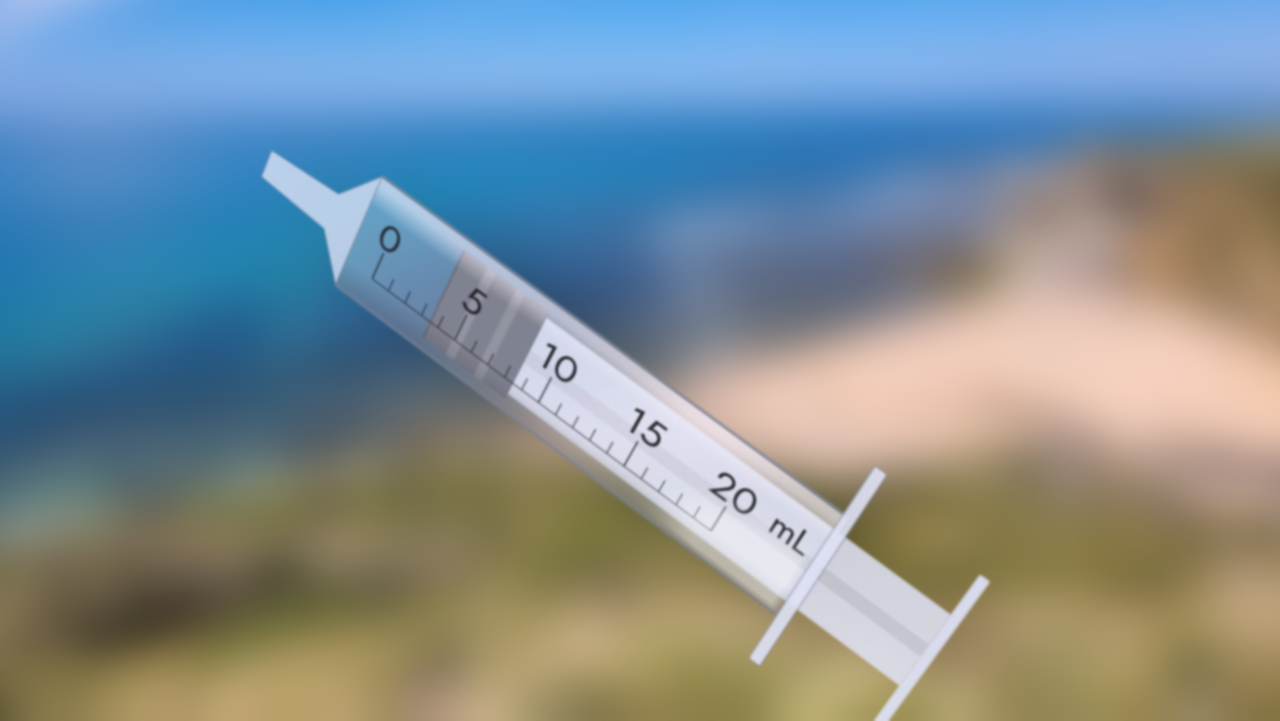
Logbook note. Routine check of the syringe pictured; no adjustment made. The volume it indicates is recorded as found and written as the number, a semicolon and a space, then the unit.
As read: 3.5; mL
